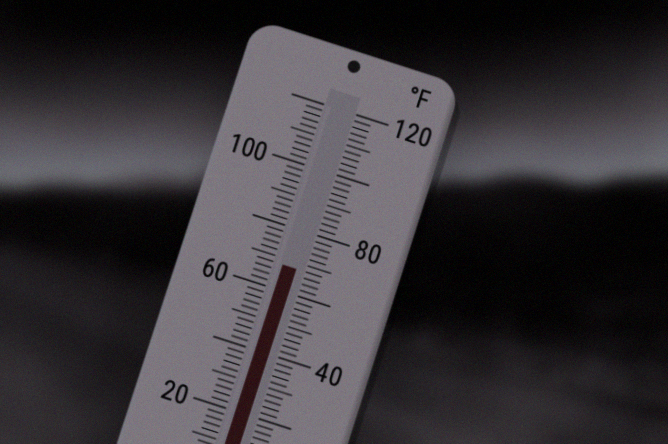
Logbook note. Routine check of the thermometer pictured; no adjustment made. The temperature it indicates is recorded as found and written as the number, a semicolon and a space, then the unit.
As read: 68; °F
